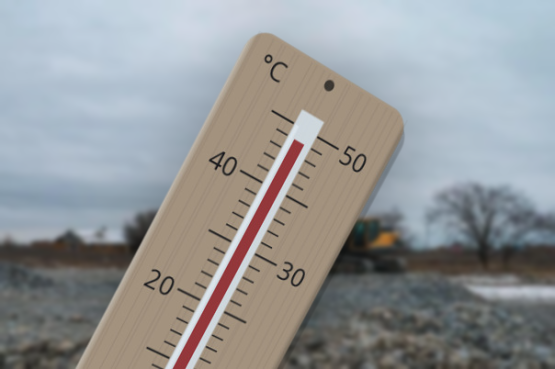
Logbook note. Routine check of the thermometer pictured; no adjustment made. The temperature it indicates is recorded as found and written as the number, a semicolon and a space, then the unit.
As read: 48; °C
